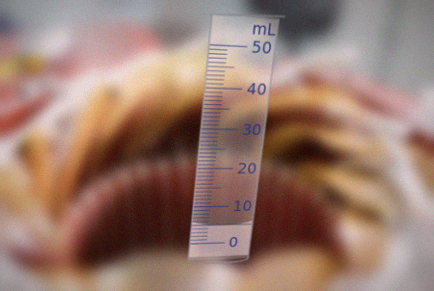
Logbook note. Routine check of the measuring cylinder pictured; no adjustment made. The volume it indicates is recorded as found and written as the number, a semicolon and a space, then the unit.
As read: 5; mL
